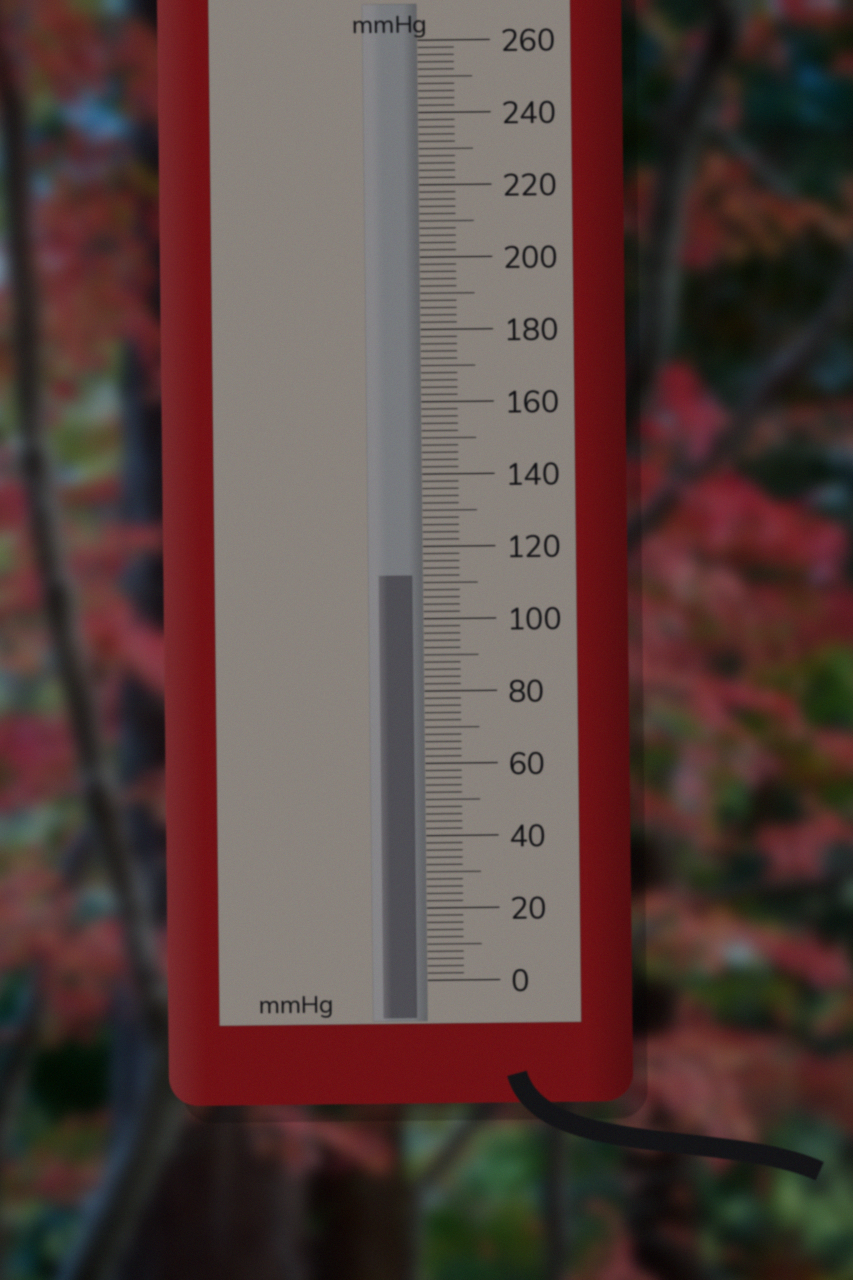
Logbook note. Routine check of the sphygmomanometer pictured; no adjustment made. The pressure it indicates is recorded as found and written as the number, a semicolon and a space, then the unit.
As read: 112; mmHg
